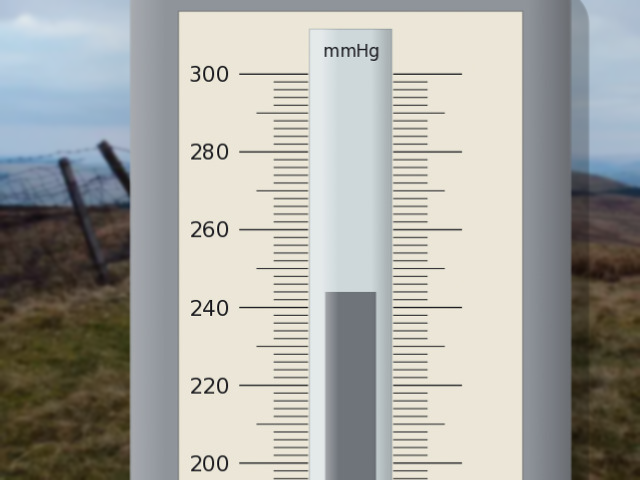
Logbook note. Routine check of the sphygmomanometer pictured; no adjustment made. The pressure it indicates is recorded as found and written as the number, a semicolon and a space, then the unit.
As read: 244; mmHg
